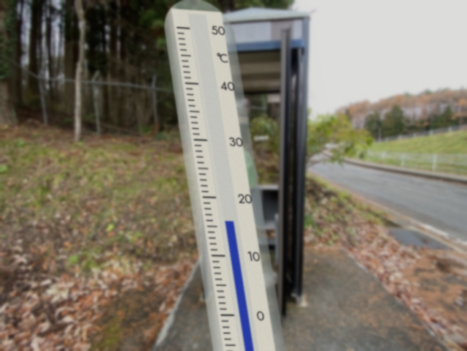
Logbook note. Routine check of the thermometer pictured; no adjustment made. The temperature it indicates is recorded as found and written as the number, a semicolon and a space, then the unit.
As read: 16; °C
